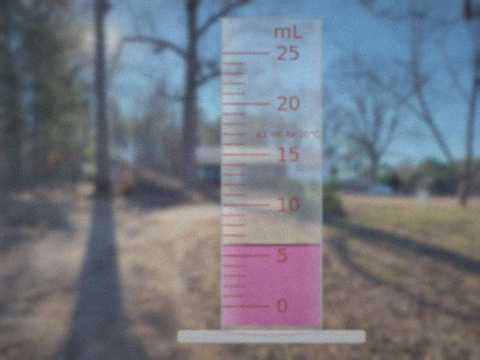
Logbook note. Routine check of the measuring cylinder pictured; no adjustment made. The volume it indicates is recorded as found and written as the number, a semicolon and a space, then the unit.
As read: 6; mL
